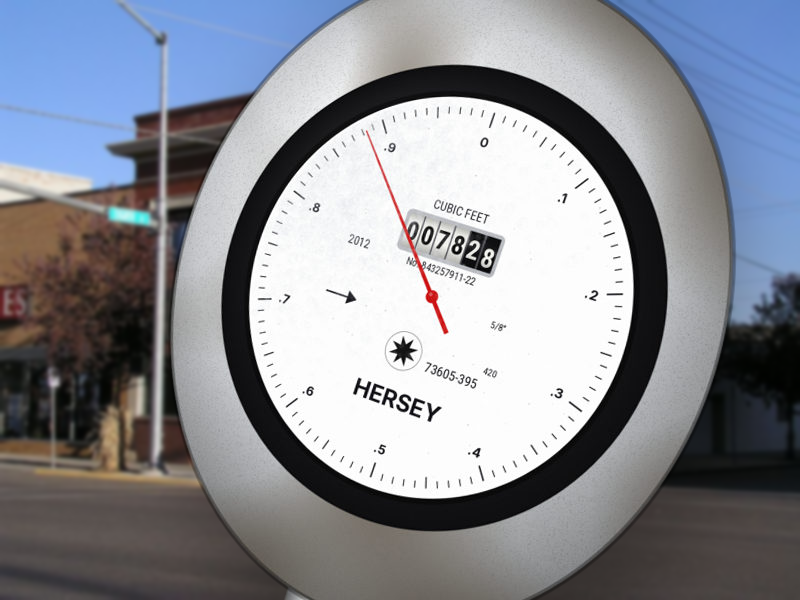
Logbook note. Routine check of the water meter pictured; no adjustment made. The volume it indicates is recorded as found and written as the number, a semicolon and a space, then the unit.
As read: 7827.88; ft³
